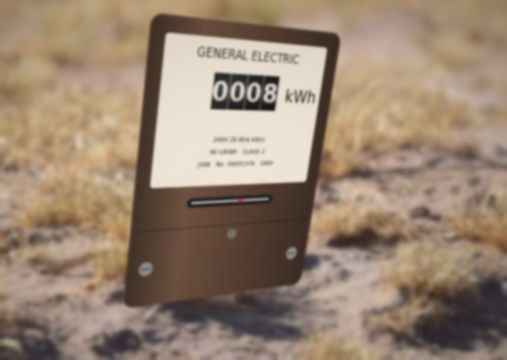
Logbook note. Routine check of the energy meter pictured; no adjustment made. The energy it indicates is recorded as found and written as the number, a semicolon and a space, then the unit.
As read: 8; kWh
